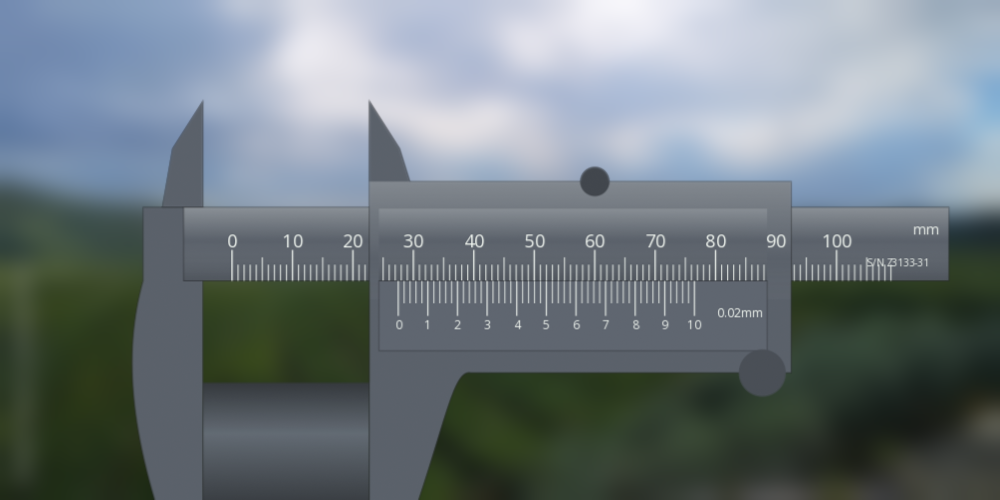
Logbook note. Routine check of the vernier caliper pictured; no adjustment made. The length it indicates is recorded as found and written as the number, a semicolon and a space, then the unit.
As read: 27.5; mm
